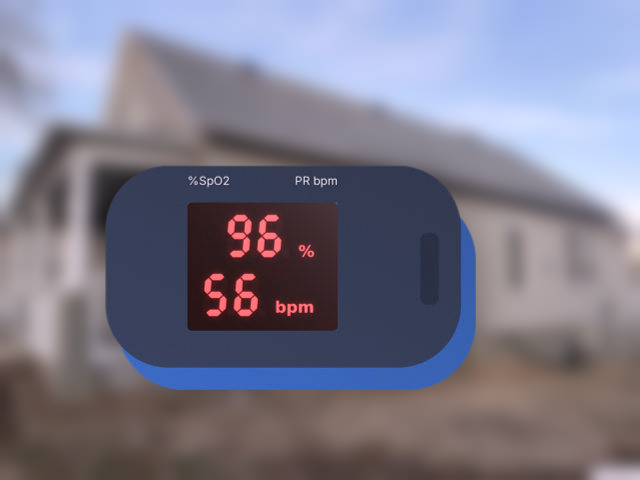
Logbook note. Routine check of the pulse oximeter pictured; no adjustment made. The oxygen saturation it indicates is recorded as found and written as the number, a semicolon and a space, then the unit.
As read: 96; %
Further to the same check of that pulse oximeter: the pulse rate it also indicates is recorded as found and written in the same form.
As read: 56; bpm
